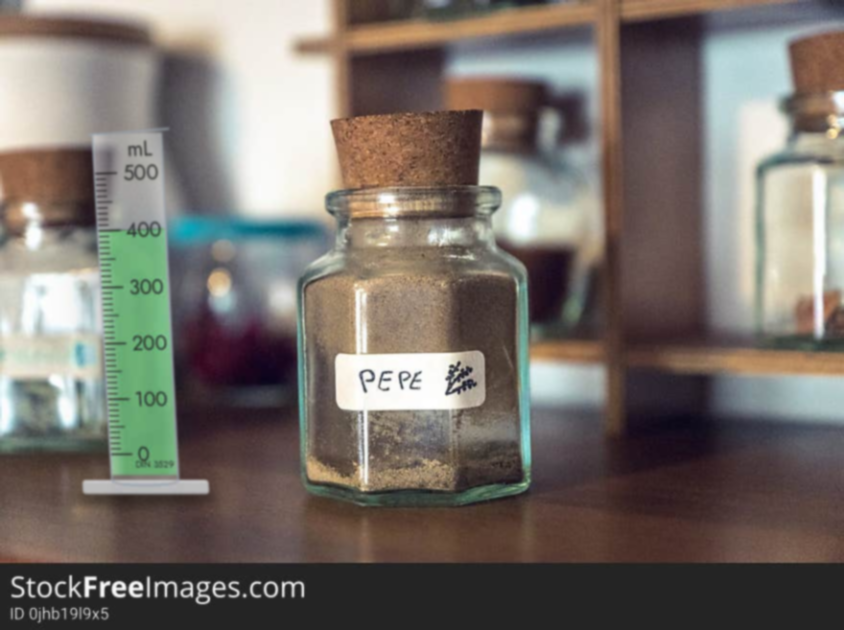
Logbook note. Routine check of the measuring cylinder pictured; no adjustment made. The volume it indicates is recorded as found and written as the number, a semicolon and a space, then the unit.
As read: 400; mL
